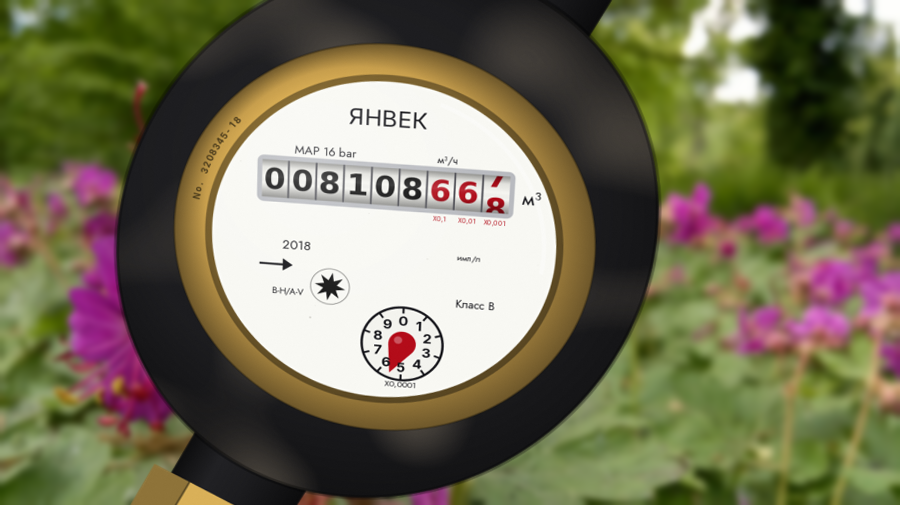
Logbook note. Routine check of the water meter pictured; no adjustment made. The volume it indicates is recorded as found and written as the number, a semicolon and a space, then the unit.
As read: 8108.6675; m³
